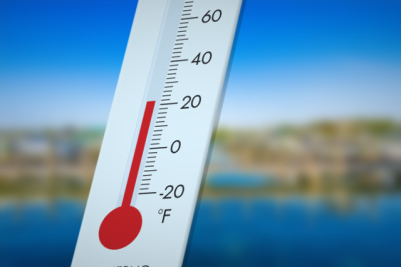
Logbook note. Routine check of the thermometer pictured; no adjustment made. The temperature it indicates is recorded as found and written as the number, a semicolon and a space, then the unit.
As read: 22; °F
